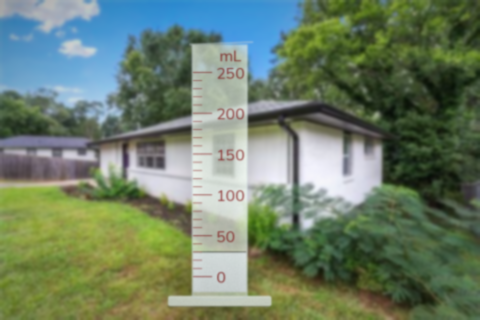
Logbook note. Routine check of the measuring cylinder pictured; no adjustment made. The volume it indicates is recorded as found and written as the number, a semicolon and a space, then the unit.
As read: 30; mL
